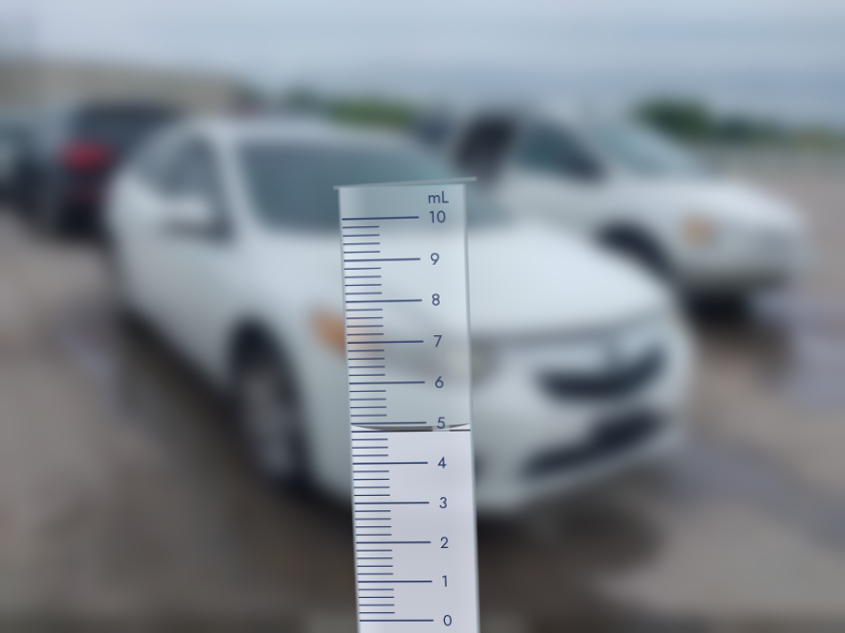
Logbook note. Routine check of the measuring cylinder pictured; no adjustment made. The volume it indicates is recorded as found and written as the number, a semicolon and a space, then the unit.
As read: 4.8; mL
